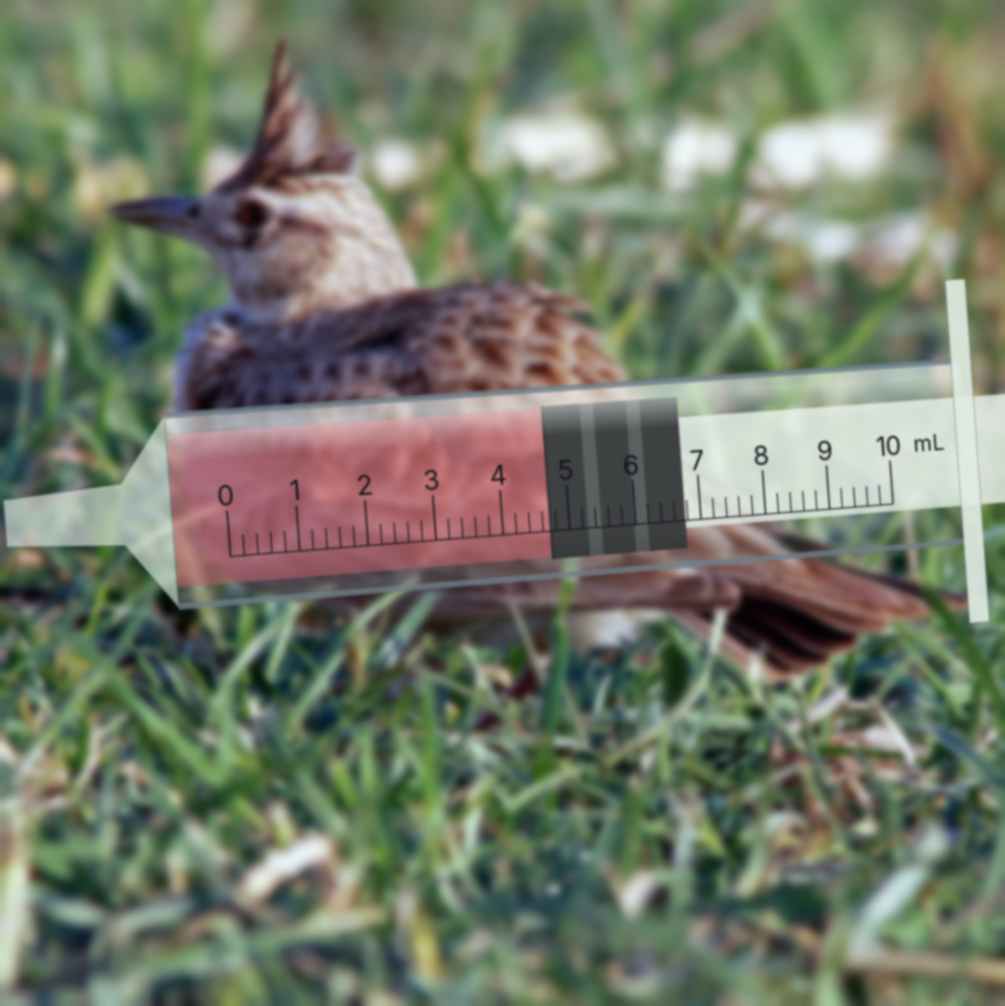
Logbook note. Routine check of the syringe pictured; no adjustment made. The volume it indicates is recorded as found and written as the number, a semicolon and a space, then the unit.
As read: 4.7; mL
